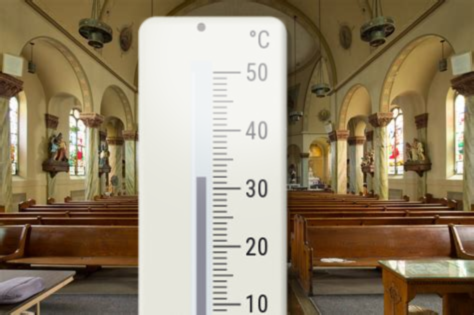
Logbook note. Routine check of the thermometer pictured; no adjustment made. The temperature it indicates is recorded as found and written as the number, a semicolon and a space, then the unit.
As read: 32; °C
